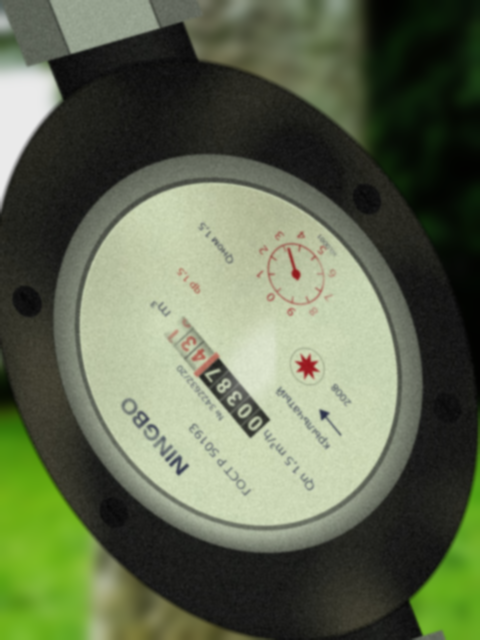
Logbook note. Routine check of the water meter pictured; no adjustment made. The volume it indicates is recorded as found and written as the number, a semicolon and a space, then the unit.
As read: 387.4313; m³
